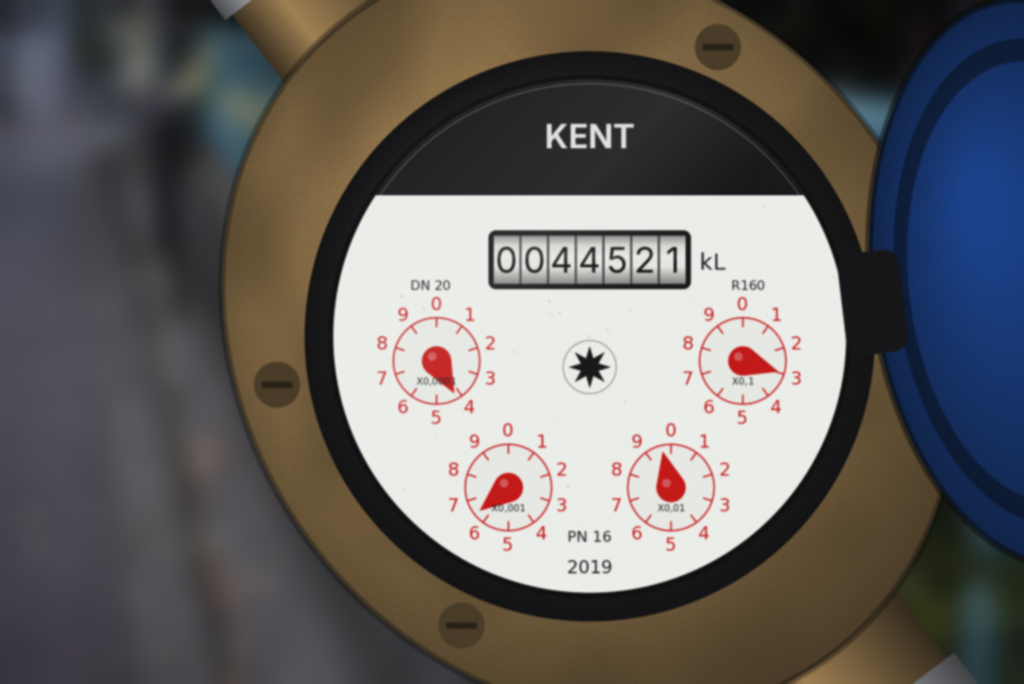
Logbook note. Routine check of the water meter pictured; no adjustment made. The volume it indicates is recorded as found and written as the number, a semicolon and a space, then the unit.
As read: 44521.2964; kL
